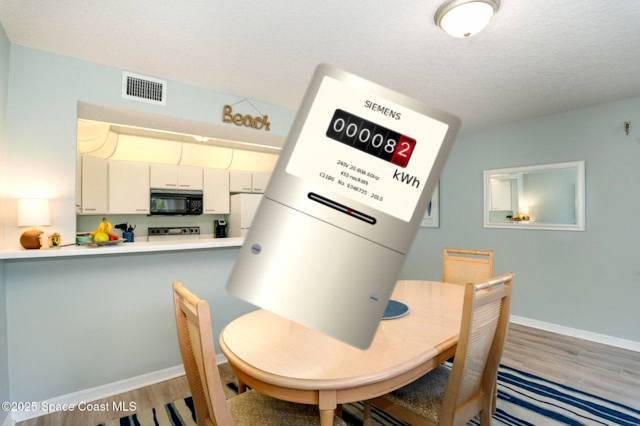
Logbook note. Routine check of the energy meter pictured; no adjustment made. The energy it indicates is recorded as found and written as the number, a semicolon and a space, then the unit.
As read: 8.2; kWh
